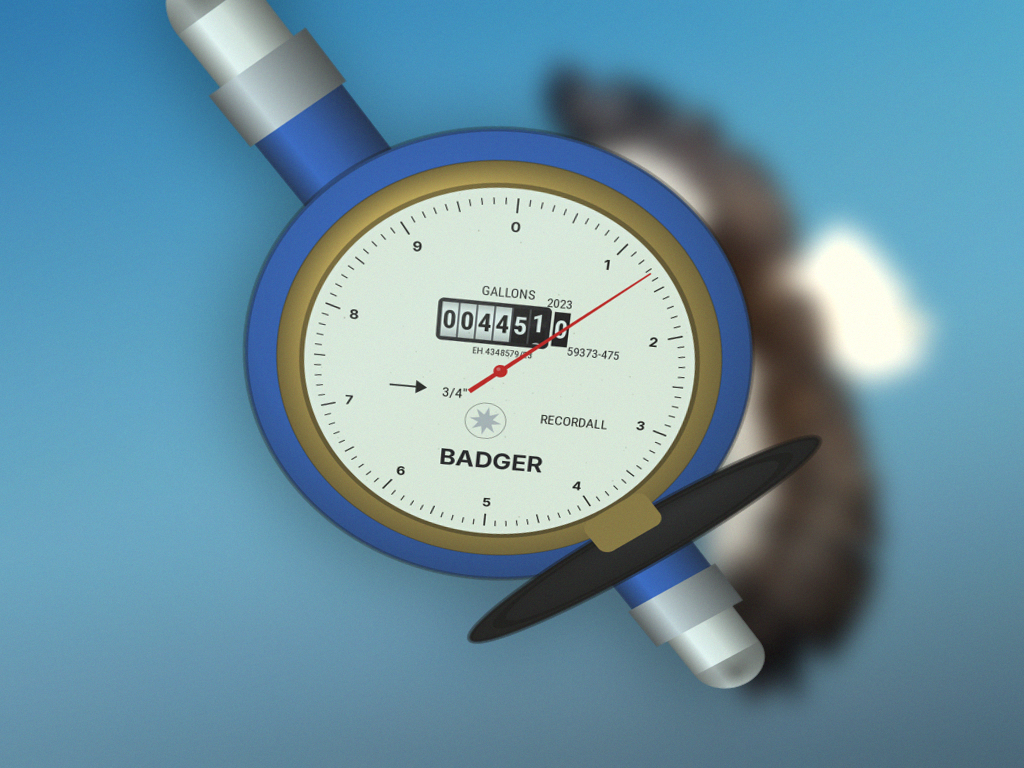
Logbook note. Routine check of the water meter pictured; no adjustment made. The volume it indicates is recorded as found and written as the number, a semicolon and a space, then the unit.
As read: 44511.3; gal
